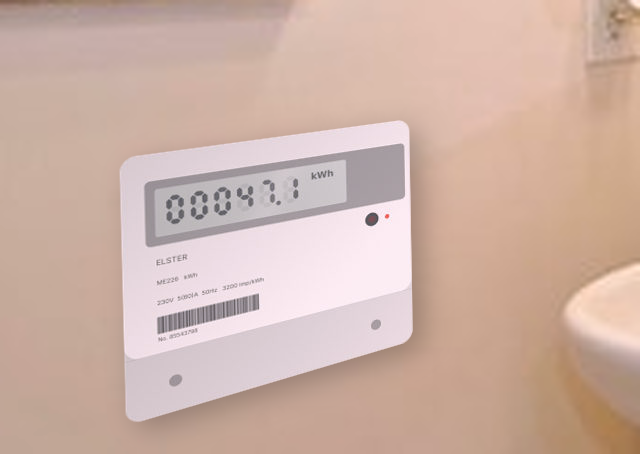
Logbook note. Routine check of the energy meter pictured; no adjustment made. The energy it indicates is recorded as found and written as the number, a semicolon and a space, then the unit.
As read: 47.1; kWh
